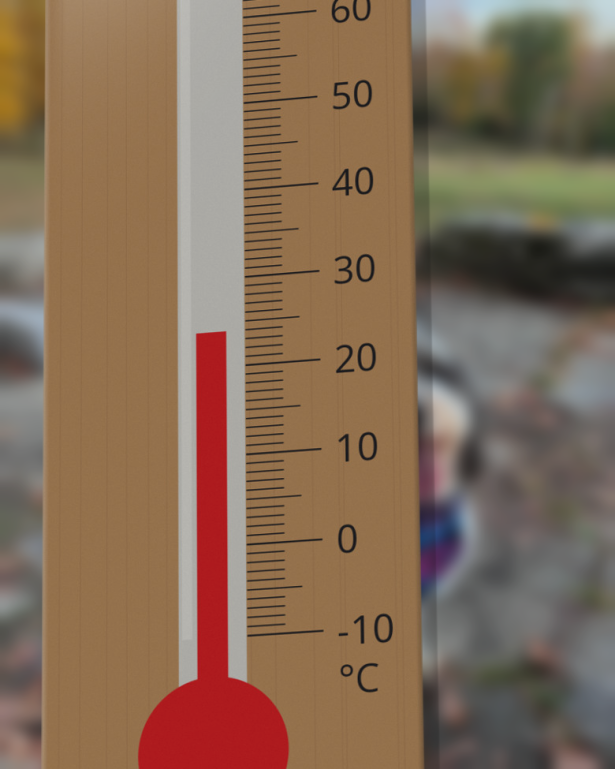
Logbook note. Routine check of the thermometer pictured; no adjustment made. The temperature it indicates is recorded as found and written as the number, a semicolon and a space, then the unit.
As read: 24; °C
